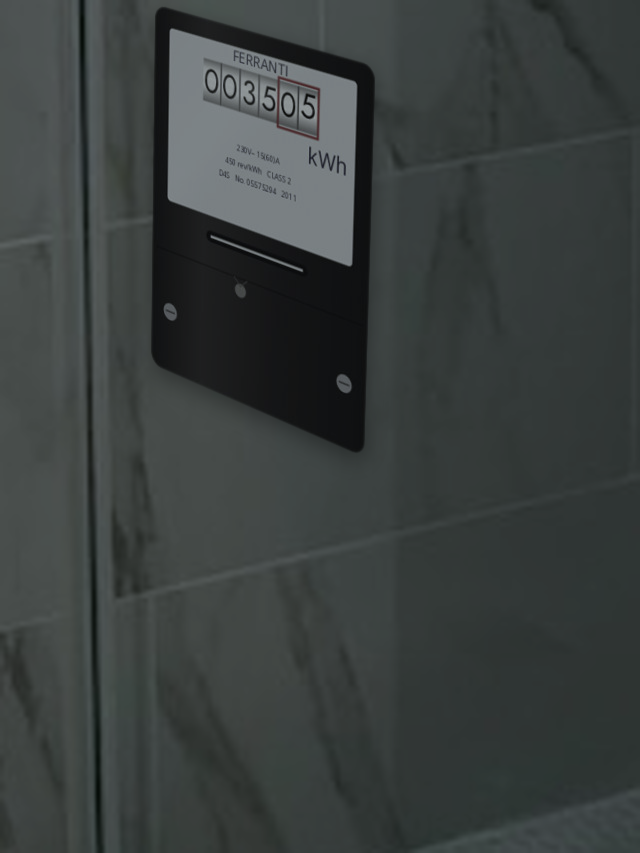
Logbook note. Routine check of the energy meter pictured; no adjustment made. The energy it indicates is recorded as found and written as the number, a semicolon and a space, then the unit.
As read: 35.05; kWh
